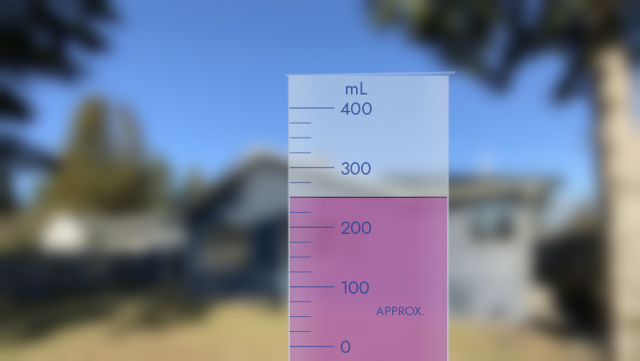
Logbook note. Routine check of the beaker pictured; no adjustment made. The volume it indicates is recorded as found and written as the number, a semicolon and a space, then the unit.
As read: 250; mL
